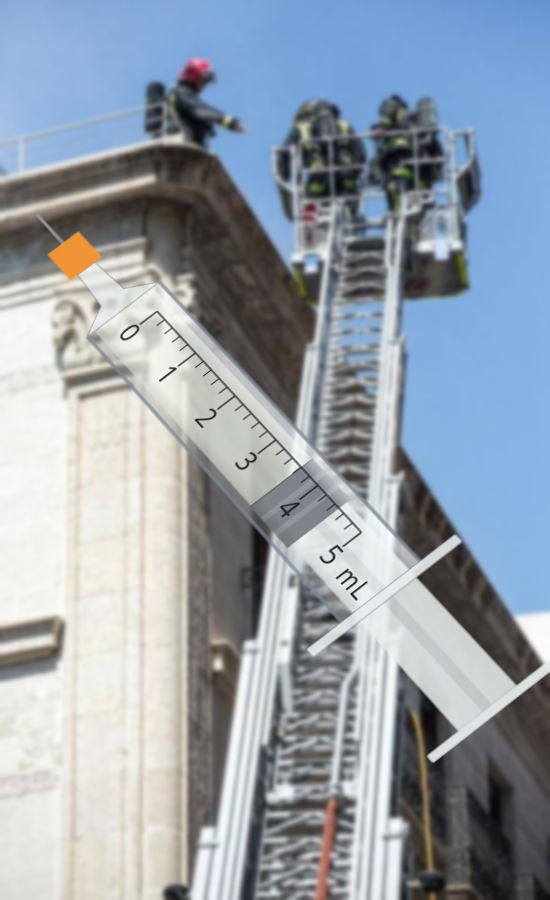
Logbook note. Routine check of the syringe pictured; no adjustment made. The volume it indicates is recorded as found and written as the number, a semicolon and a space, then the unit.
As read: 3.6; mL
